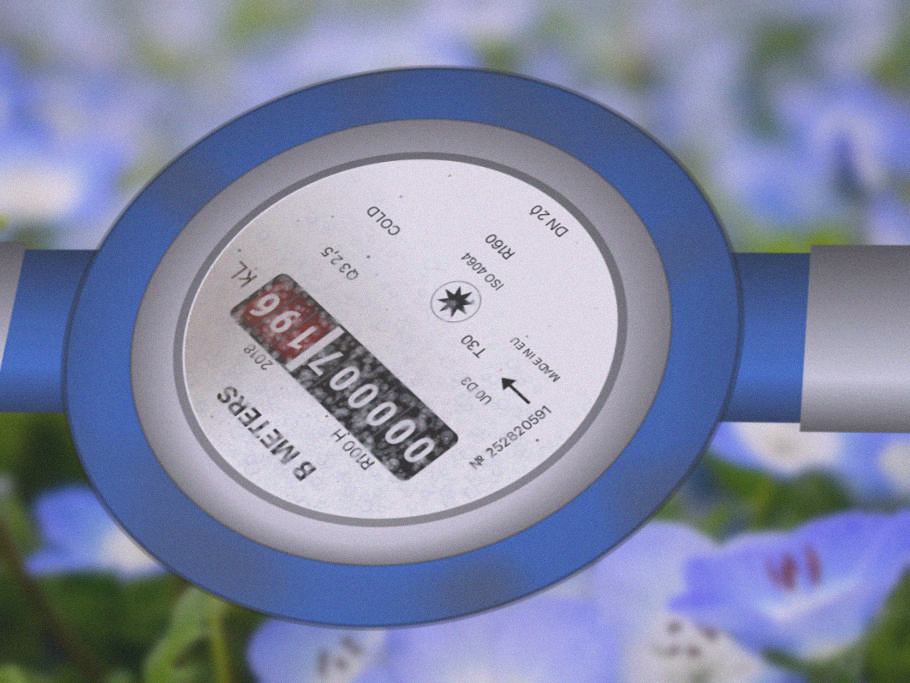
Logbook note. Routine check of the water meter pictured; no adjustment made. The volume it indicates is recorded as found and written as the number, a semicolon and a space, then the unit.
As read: 7.196; kL
